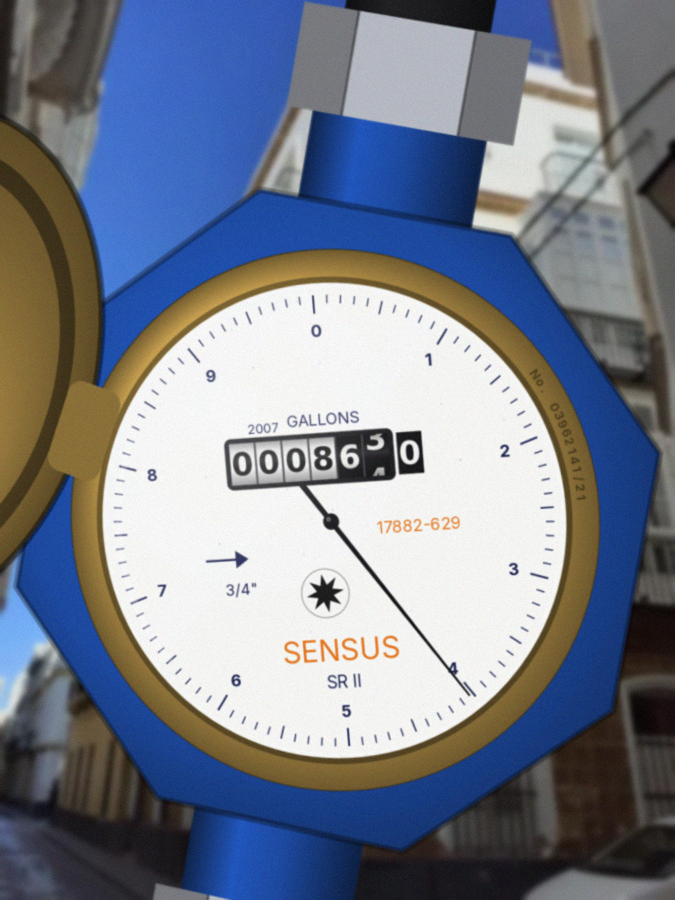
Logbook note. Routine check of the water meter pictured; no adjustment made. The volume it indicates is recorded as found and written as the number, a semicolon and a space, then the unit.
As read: 8634.0; gal
